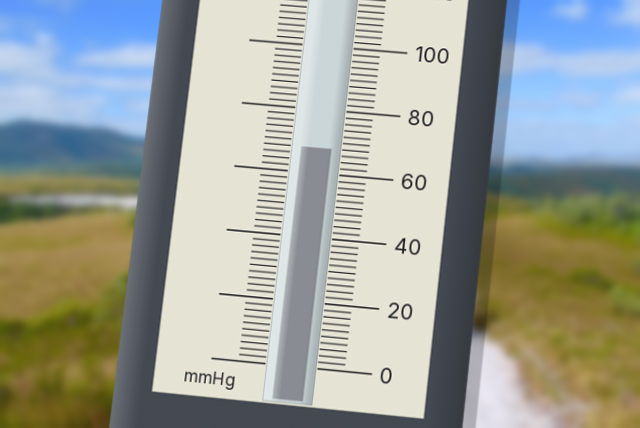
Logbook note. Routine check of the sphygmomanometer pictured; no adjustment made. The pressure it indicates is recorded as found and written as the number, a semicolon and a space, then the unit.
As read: 68; mmHg
